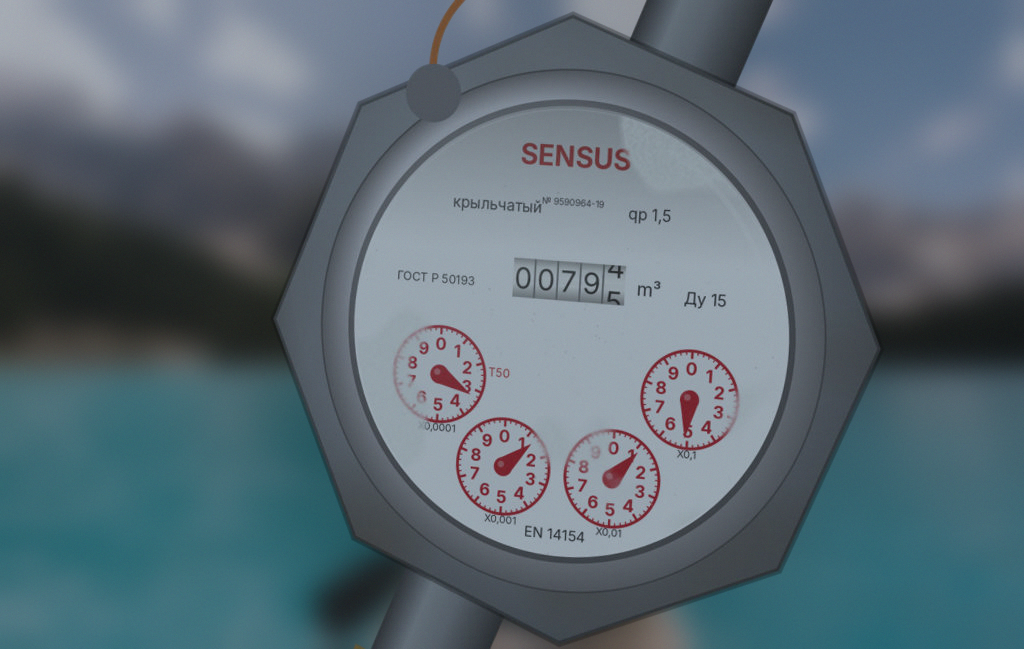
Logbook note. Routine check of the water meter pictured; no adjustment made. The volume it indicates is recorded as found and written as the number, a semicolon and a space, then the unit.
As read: 794.5113; m³
